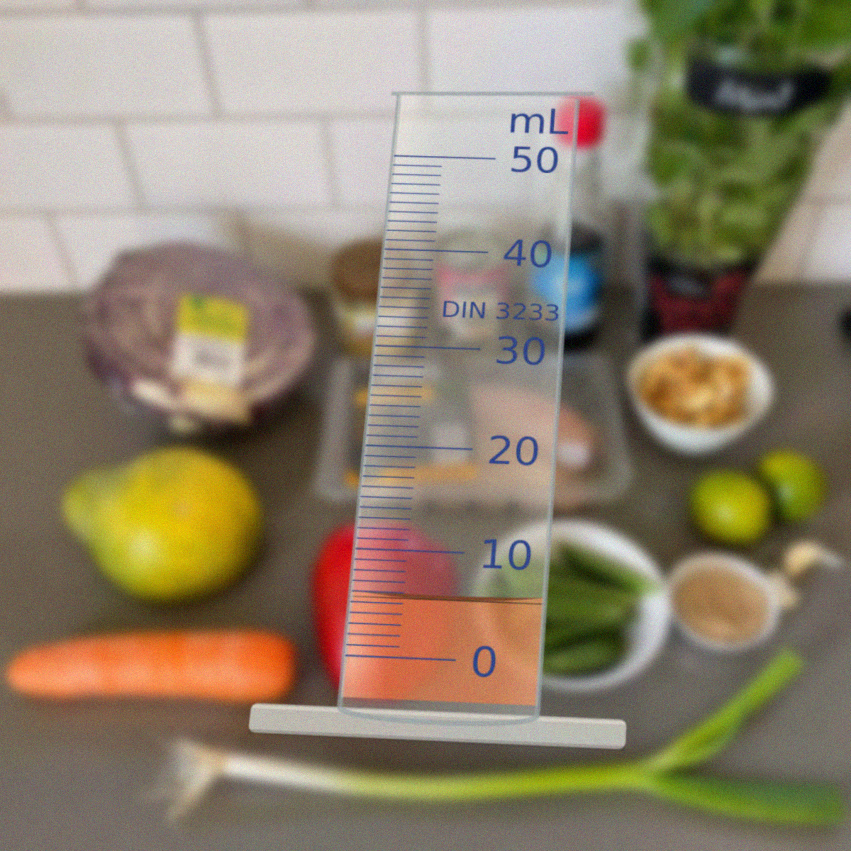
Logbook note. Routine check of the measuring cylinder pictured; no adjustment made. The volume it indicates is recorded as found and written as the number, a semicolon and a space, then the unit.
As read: 5.5; mL
